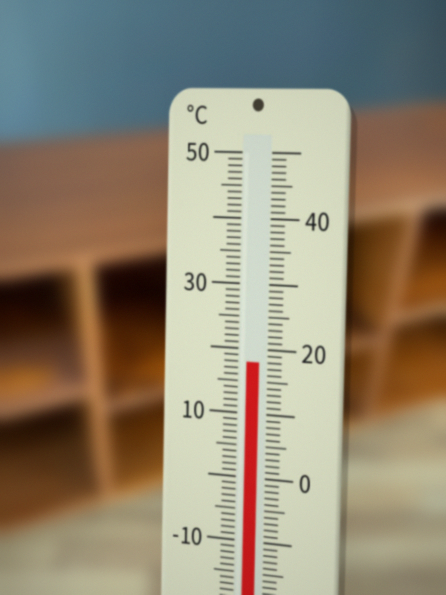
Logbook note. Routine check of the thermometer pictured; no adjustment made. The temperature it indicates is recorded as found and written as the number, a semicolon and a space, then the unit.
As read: 18; °C
